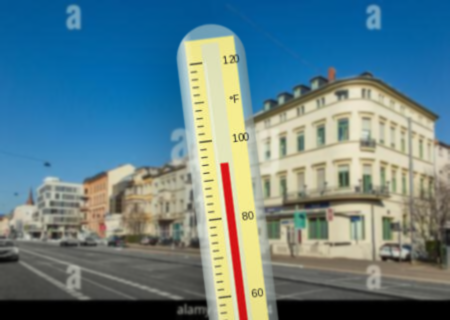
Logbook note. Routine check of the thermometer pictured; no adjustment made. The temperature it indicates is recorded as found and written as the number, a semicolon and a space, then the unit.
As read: 94; °F
